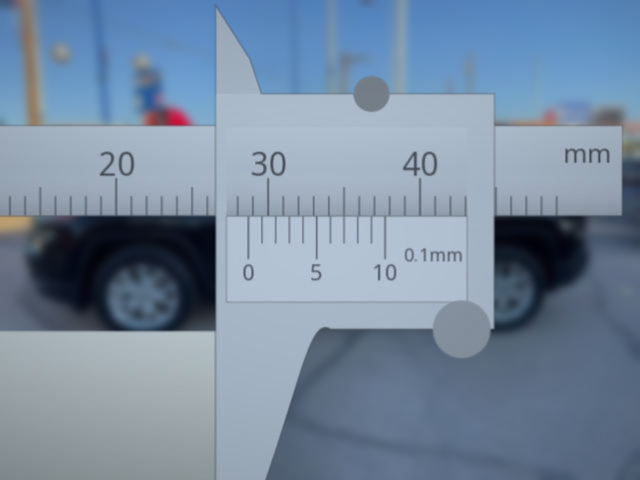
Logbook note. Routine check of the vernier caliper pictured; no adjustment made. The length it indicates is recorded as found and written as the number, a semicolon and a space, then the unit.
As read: 28.7; mm
